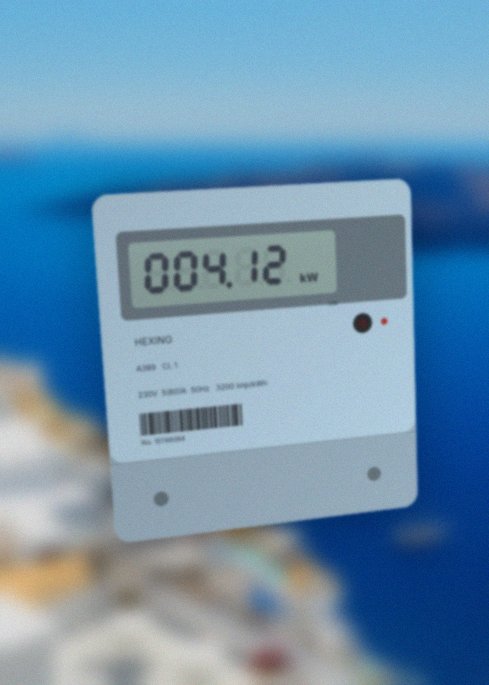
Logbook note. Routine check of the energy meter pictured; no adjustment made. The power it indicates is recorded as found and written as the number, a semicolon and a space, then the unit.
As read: 4.12; kW
